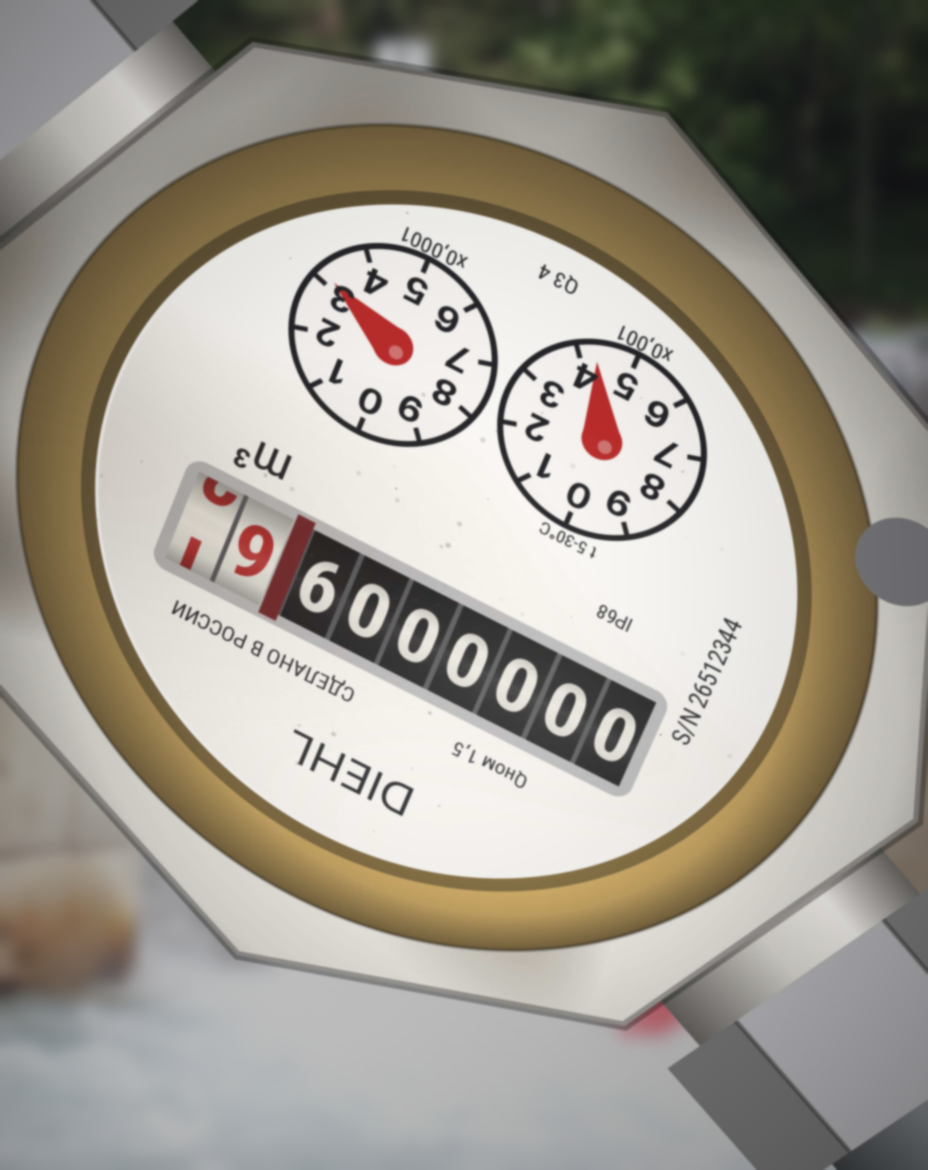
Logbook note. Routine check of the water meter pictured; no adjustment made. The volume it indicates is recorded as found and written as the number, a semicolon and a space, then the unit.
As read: 9.6143; m³
